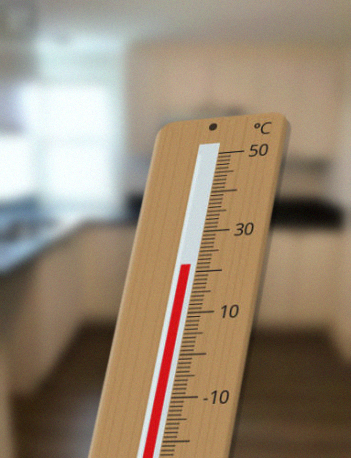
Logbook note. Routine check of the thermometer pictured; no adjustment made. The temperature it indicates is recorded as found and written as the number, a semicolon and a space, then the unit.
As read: 22; °C
